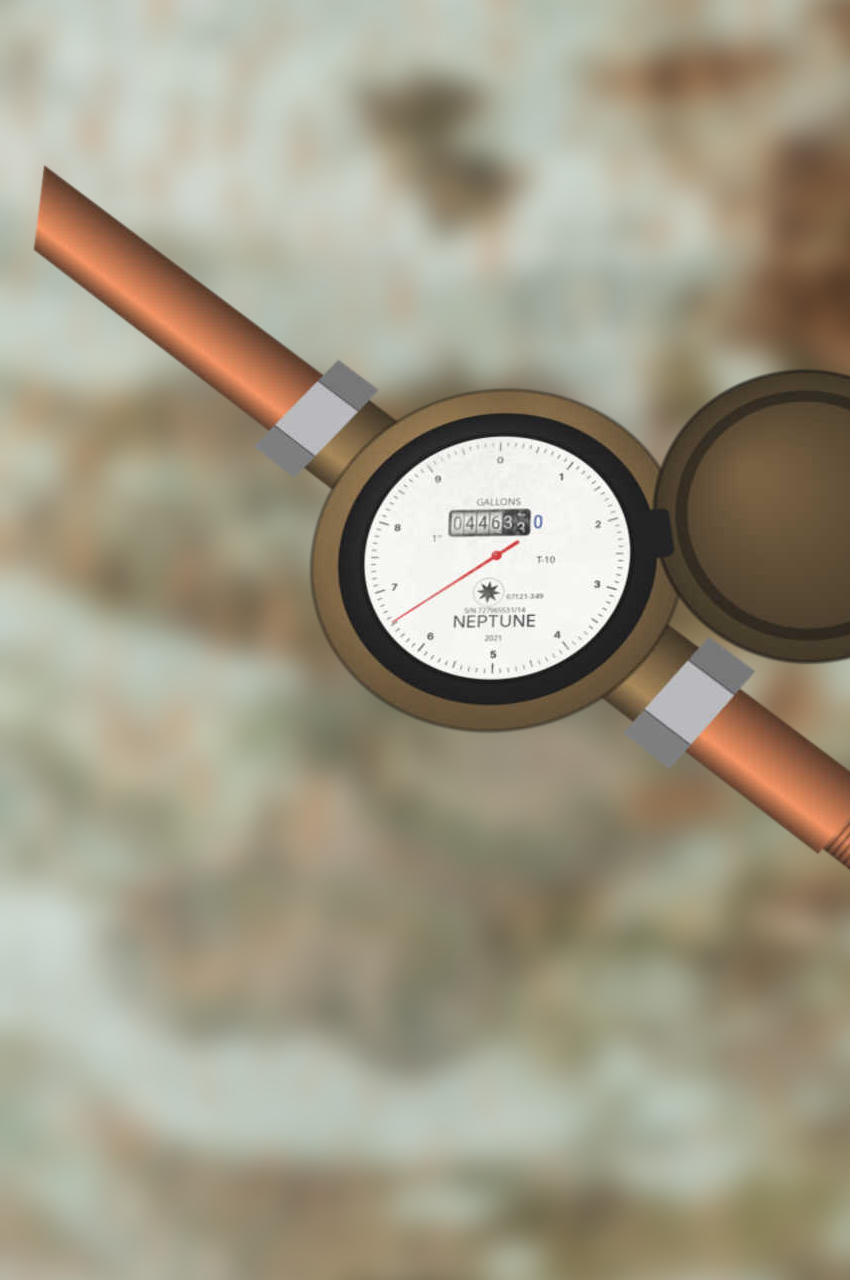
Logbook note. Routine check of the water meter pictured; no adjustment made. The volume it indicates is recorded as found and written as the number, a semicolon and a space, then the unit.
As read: 446326.5; gal
